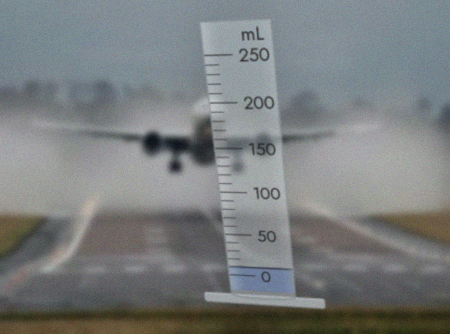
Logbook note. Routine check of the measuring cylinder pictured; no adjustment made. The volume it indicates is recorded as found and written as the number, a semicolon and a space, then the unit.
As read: 10; mL
